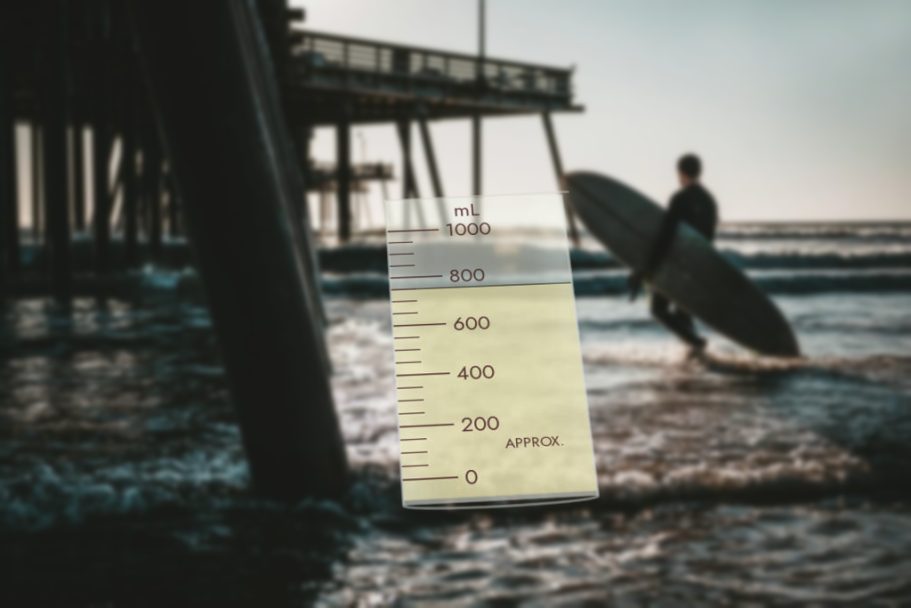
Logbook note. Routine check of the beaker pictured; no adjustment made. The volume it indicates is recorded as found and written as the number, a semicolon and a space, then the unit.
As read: 750; mL
